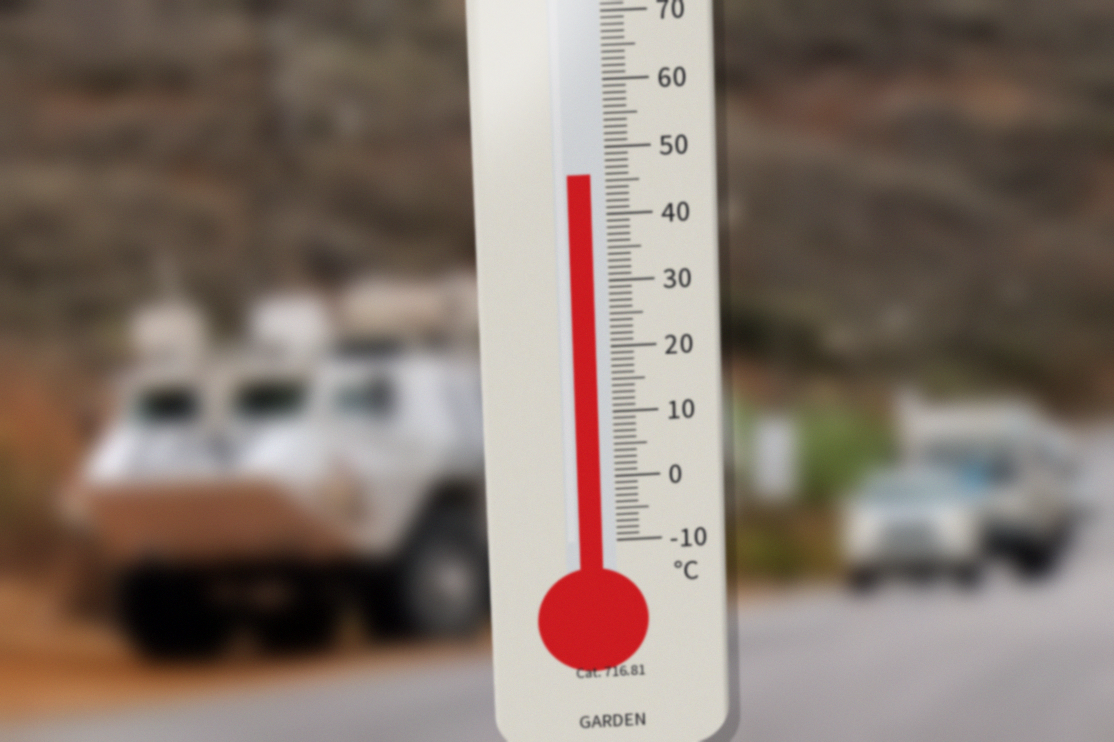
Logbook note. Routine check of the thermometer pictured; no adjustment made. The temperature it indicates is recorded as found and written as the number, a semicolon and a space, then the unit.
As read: 46; °C
